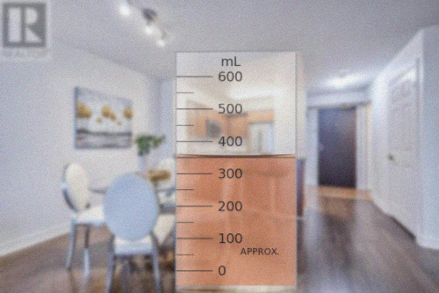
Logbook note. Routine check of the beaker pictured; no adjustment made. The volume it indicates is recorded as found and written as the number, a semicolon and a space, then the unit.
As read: 350; mL
